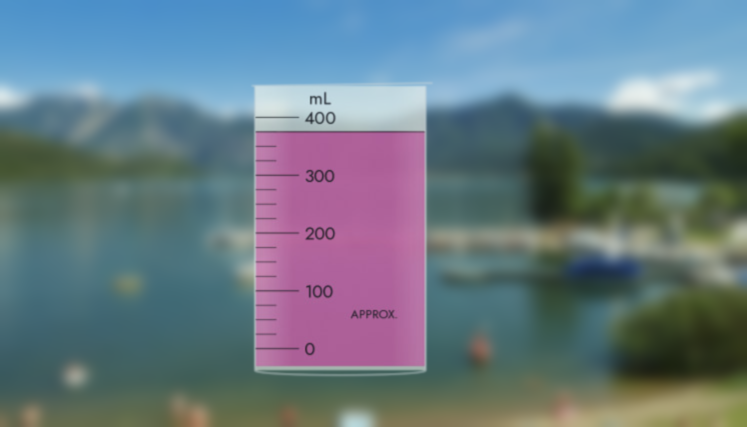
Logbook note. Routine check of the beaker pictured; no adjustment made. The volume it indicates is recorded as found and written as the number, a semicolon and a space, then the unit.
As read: 375; mL
